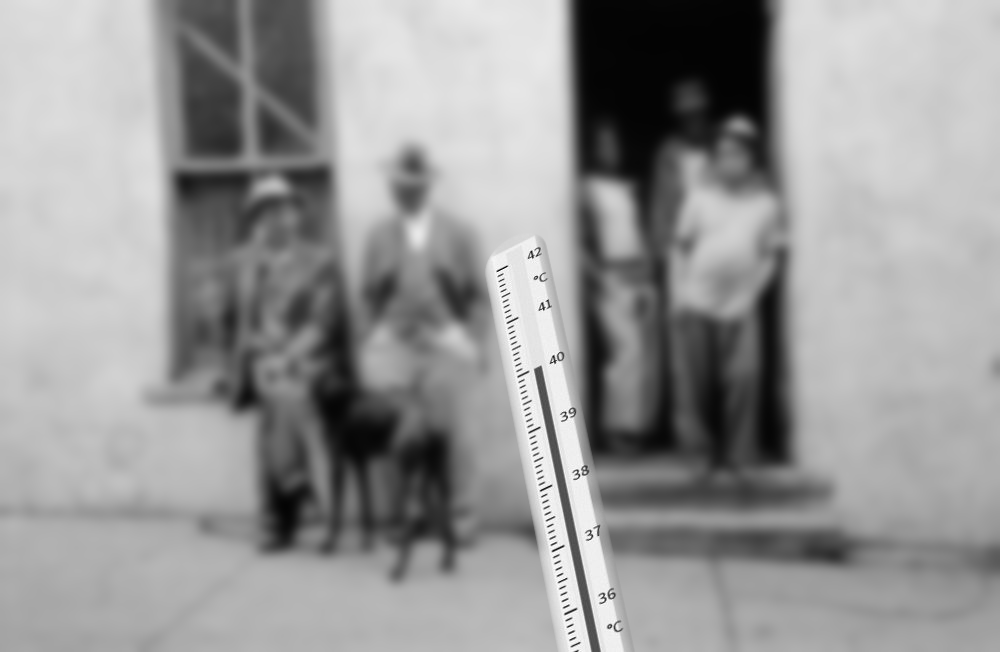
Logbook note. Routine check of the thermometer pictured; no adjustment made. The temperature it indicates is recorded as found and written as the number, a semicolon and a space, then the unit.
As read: 40; °C
